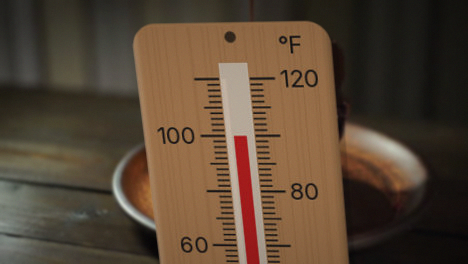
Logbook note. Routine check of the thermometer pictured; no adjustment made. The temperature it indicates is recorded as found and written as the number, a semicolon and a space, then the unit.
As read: 100; °F
